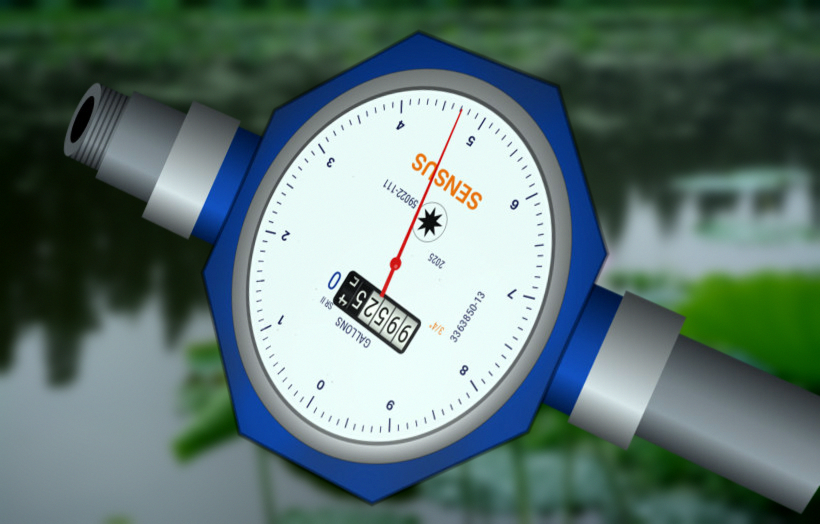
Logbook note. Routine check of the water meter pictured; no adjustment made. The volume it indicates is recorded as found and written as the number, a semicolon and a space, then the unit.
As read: 9952544.7; gal
